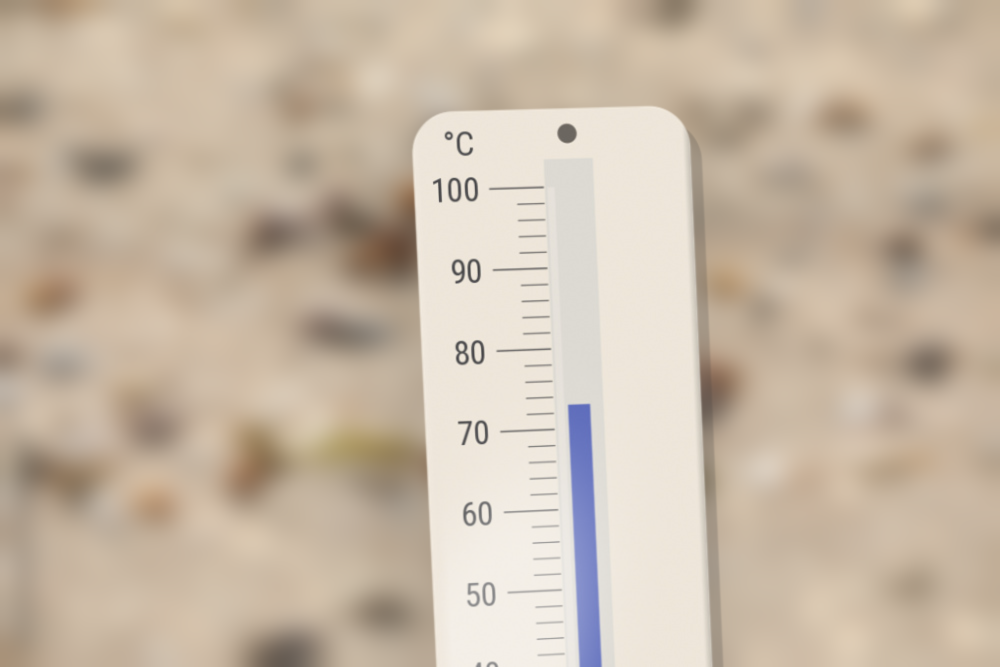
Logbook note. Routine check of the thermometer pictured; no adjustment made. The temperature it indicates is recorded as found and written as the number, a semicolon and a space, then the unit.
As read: 73; °C
